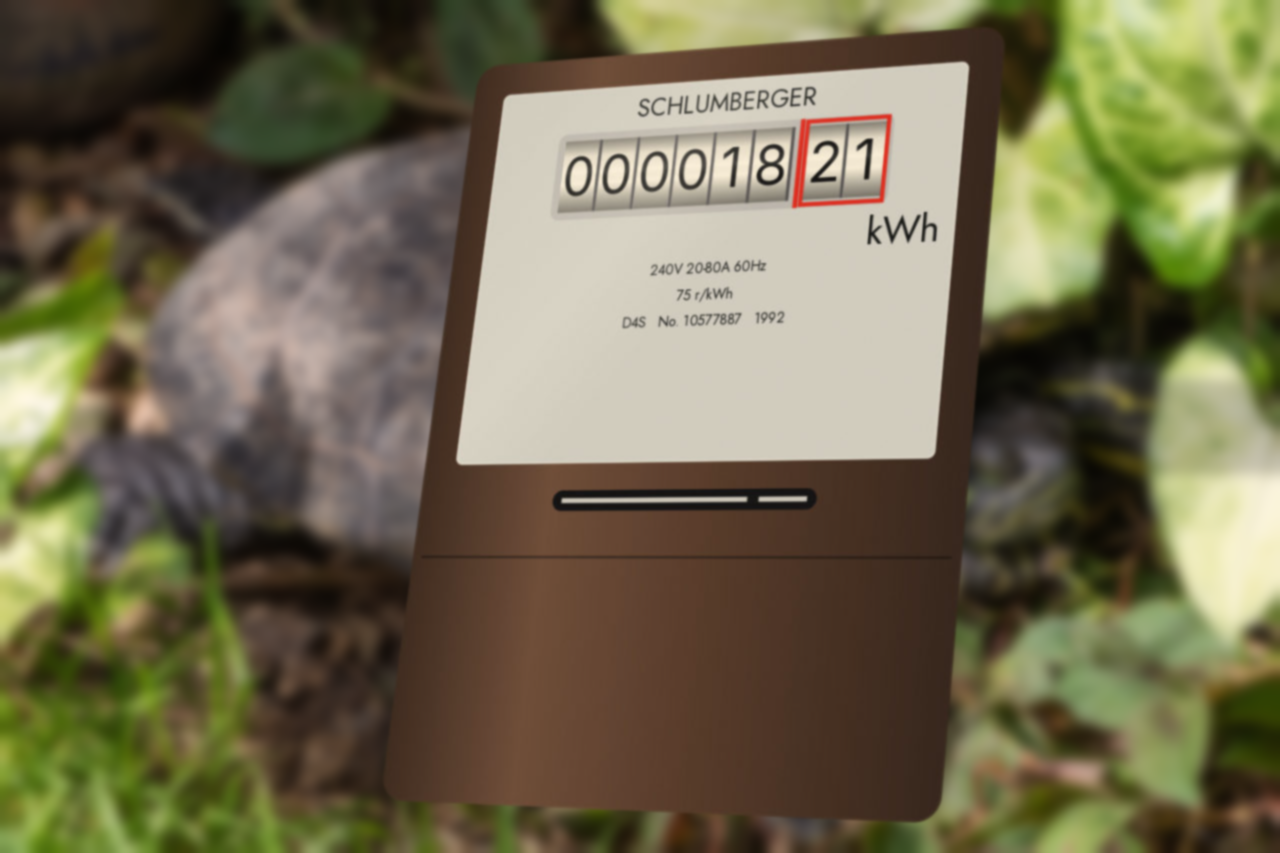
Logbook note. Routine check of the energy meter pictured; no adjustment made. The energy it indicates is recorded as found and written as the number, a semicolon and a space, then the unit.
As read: 18.21; kWh
